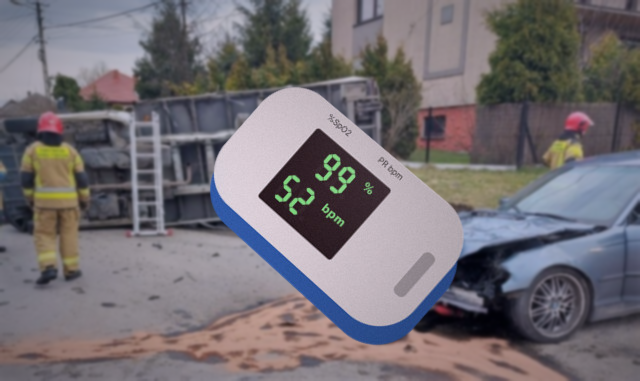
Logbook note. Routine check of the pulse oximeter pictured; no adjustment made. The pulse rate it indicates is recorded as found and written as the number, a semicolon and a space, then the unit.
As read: 52; bpm
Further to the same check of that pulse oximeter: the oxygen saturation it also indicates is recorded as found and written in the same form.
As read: 99; %
